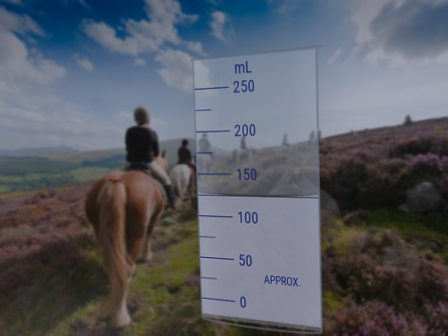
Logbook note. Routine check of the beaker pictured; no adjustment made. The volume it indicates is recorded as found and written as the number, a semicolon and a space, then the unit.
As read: 125; mL
